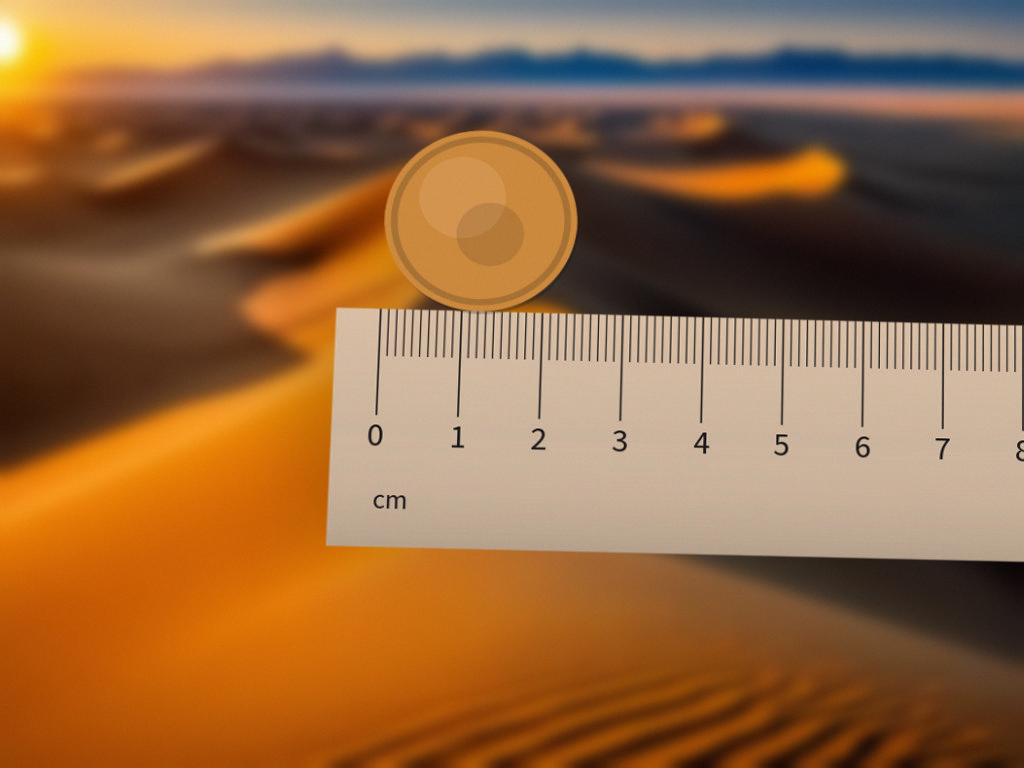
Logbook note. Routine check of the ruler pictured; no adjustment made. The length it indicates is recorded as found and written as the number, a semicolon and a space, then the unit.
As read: 2.4; cm
